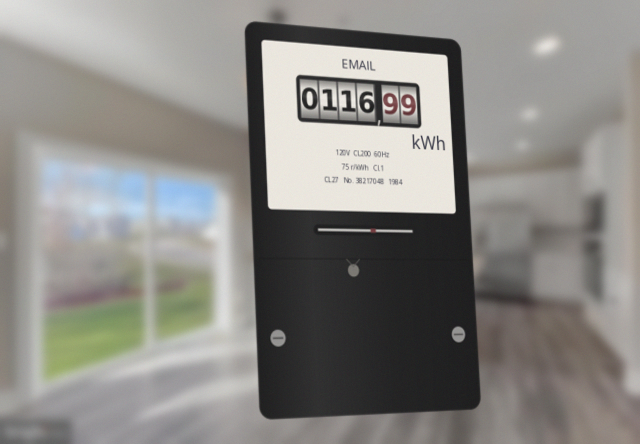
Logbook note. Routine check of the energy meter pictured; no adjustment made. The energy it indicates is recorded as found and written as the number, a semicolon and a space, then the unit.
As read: 116.99; kWh
